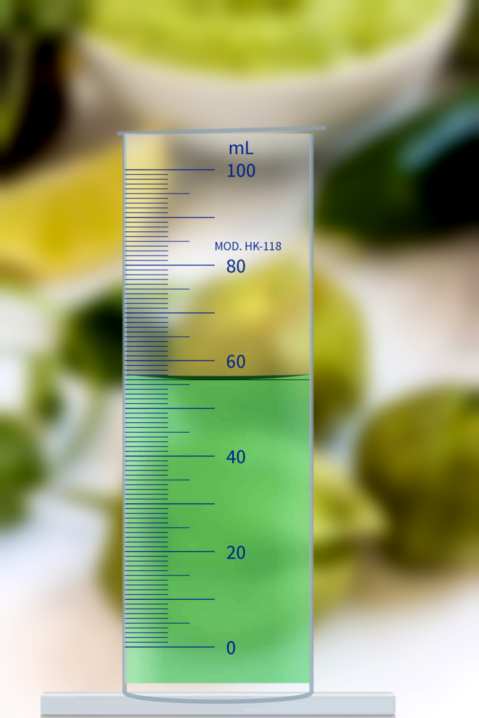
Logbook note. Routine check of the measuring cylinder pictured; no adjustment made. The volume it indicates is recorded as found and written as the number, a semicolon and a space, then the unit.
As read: 56; mL
